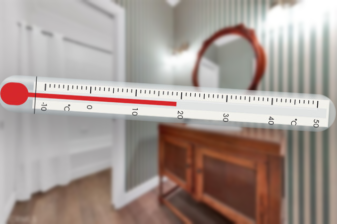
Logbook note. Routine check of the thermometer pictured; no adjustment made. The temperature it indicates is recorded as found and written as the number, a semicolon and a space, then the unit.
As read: 19; °C
